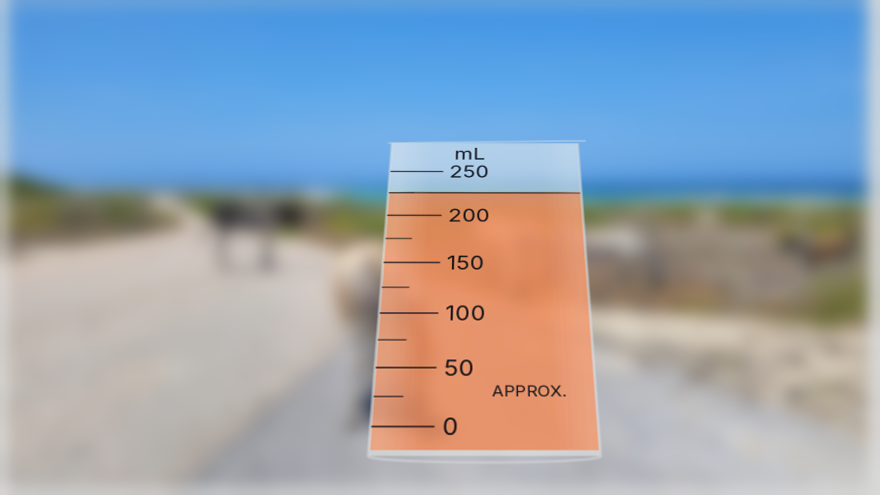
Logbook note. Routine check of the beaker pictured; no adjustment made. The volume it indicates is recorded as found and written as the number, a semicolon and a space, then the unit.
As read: 225; mL
